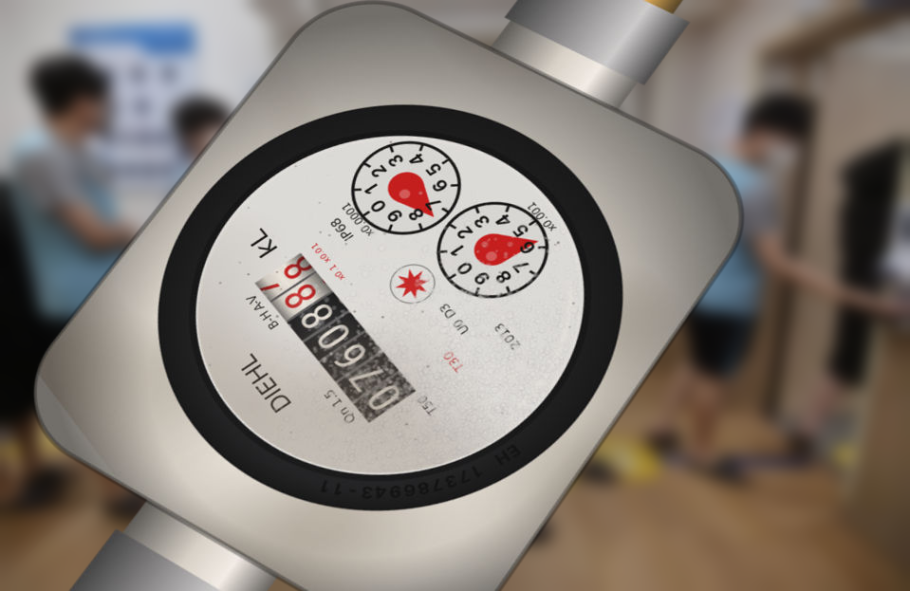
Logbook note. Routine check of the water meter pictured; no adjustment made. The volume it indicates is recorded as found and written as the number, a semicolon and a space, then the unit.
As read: 7608.8757; kL
